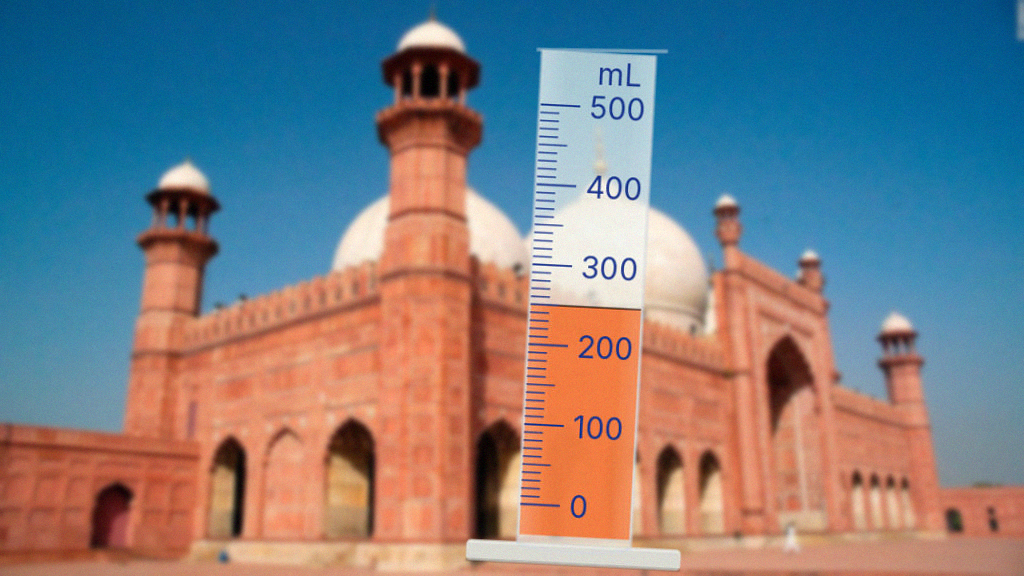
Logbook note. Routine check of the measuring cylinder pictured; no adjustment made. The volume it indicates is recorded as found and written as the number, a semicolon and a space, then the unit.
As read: 250; mL
